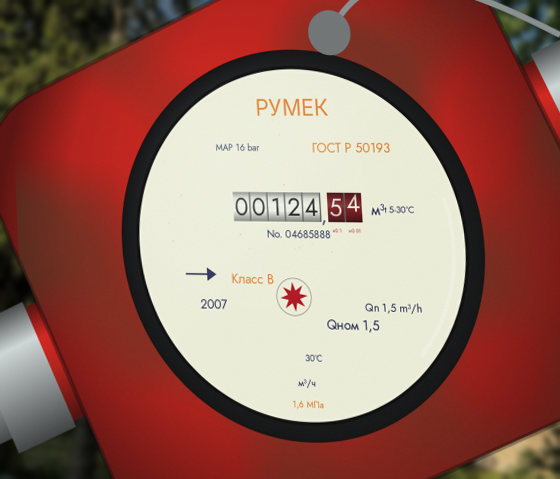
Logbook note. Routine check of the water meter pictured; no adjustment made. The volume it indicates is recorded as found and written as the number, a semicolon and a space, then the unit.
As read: 124.54; m³
